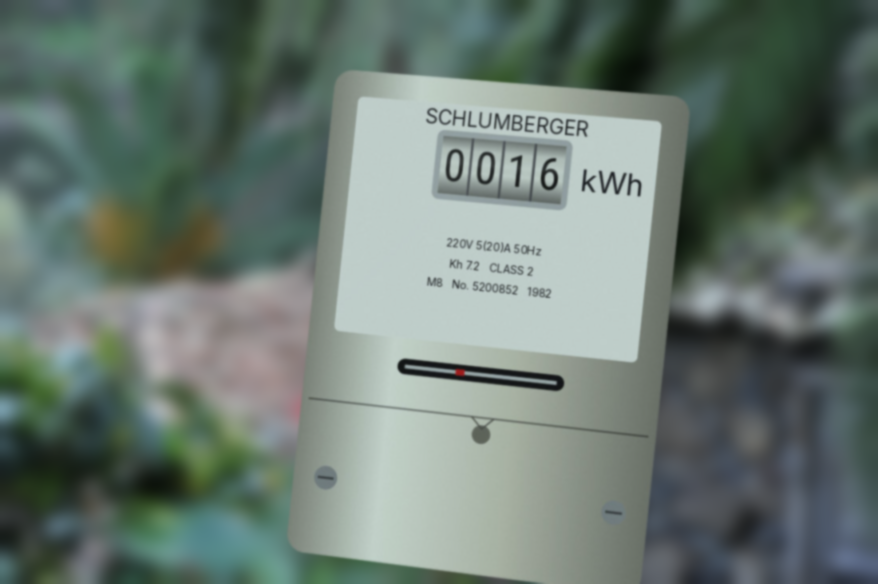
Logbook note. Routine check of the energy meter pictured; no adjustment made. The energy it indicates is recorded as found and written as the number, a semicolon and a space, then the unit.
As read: 16; kWh
